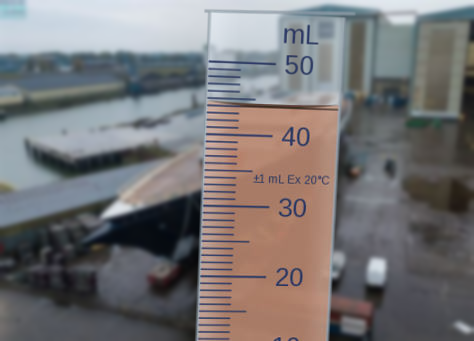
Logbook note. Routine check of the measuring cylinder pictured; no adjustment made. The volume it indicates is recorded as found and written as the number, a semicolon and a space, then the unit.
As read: 44; mL
